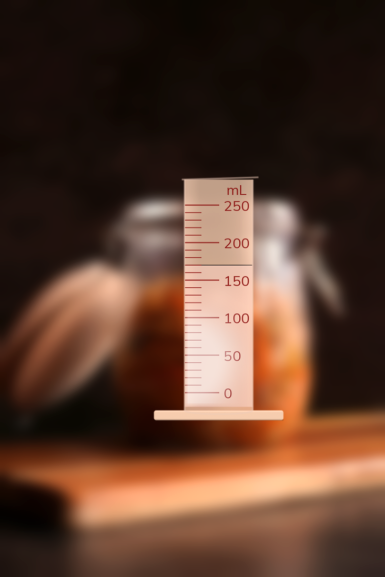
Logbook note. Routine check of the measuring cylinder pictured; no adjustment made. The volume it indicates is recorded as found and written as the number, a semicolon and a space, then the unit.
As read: 170; mL
